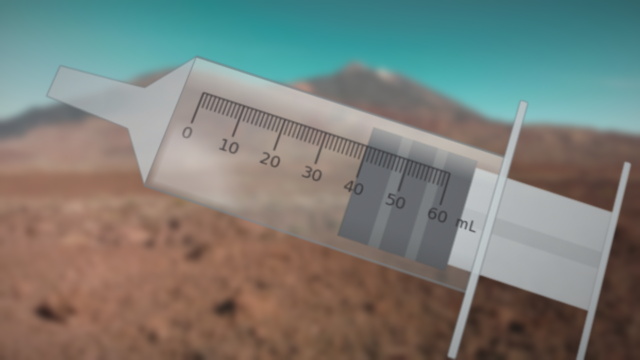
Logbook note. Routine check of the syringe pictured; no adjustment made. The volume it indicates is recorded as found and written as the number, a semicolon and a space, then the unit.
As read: 40; mL
